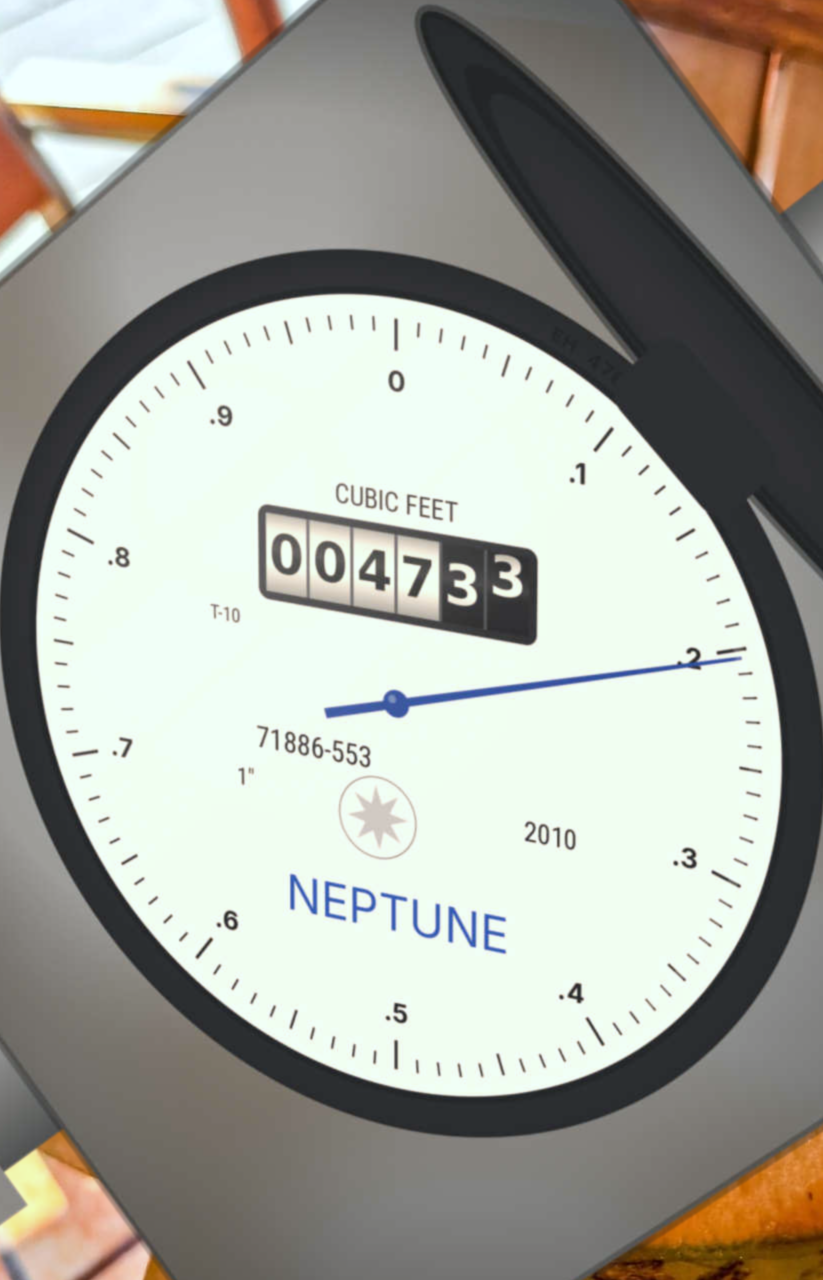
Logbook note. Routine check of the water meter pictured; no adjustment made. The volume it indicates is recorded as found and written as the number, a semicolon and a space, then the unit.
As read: 4733.20; ft³
